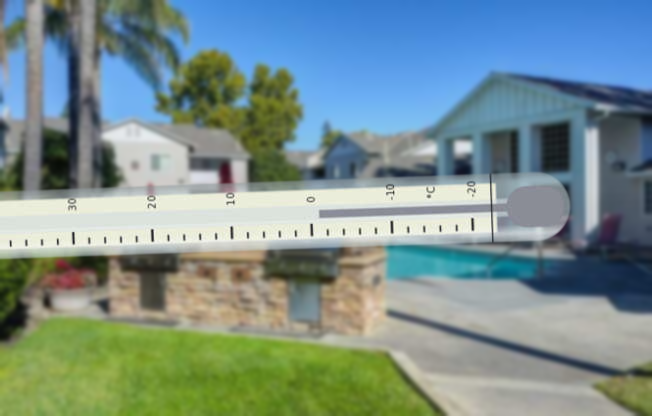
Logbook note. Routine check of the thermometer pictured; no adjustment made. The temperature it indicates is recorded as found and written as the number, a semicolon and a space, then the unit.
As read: -1; °C
